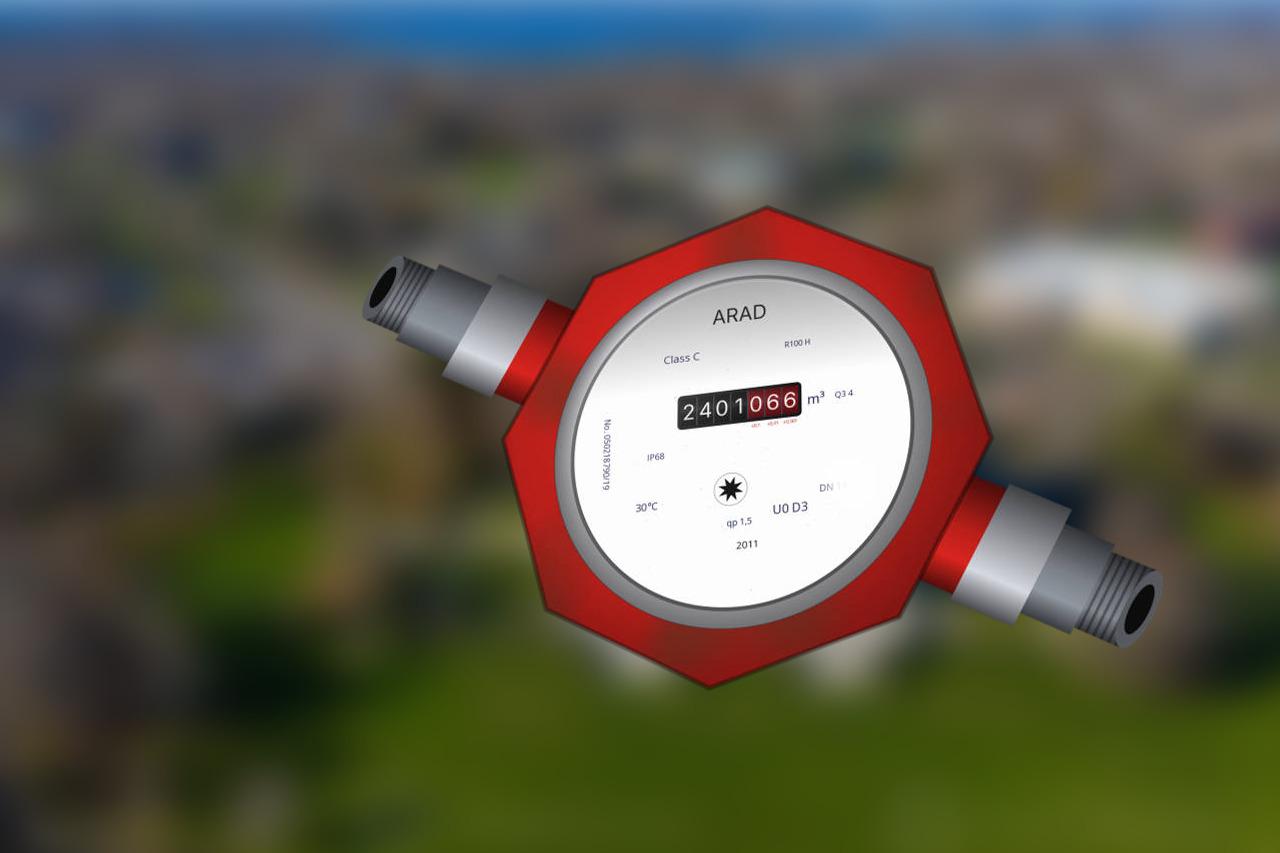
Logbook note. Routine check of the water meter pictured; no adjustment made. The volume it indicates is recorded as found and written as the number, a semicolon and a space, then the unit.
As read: 2401.066; m³
